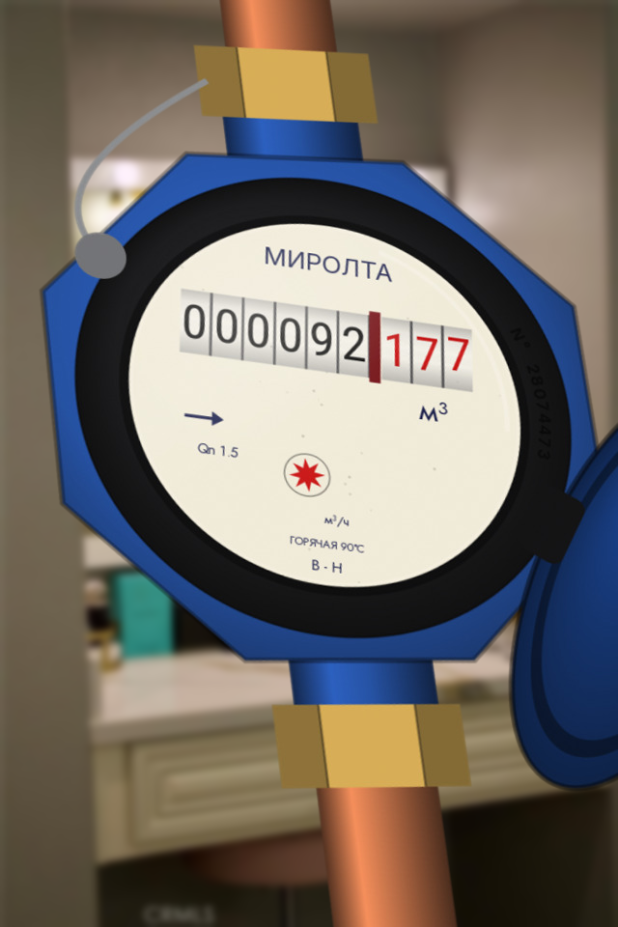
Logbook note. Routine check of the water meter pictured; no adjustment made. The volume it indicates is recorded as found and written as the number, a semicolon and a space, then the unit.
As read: 92.177; m³
